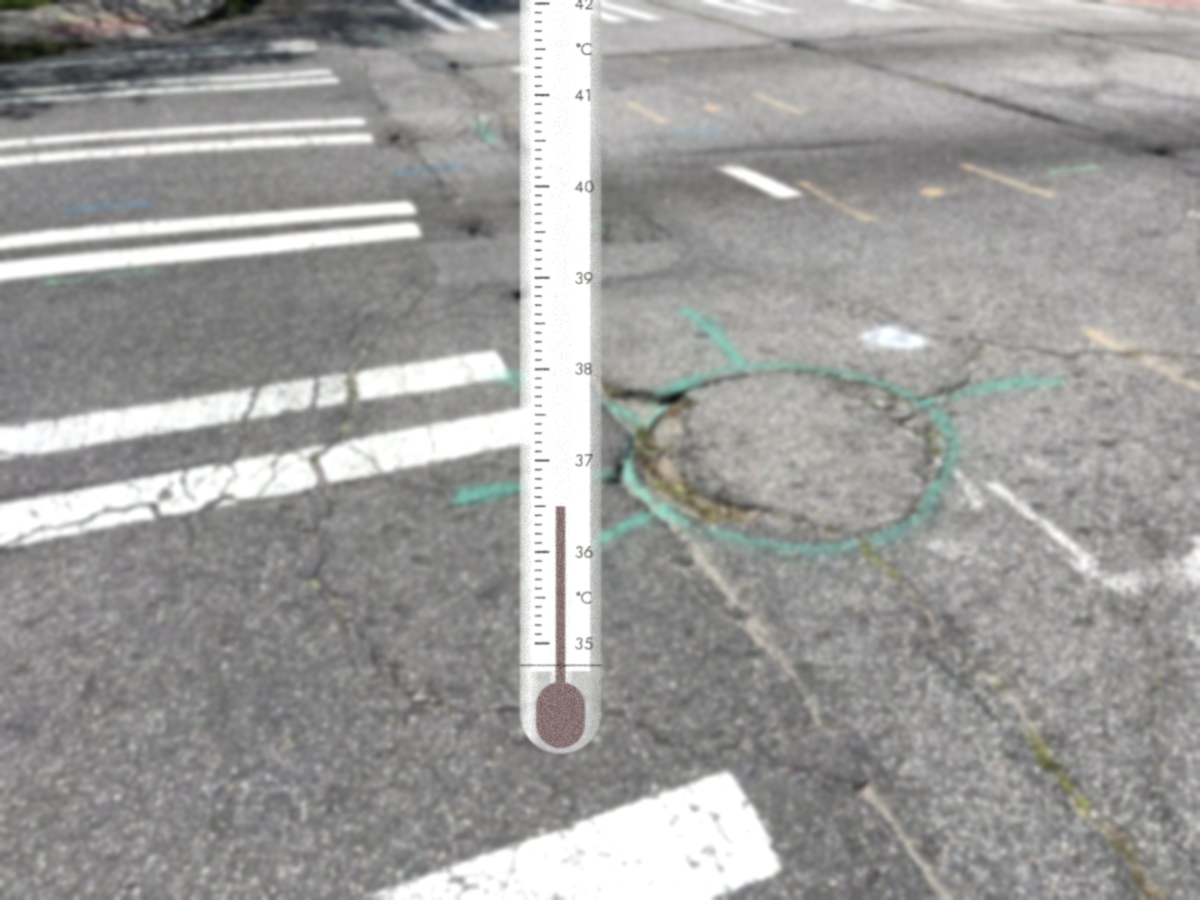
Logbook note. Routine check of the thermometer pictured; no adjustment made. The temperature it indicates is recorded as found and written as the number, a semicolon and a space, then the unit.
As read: 36.5; °C
